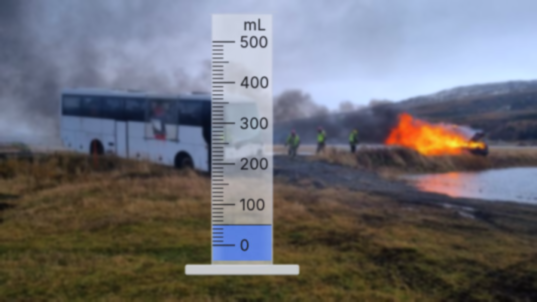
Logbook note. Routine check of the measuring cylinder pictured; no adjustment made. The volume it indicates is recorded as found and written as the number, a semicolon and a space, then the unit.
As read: 50; mL
